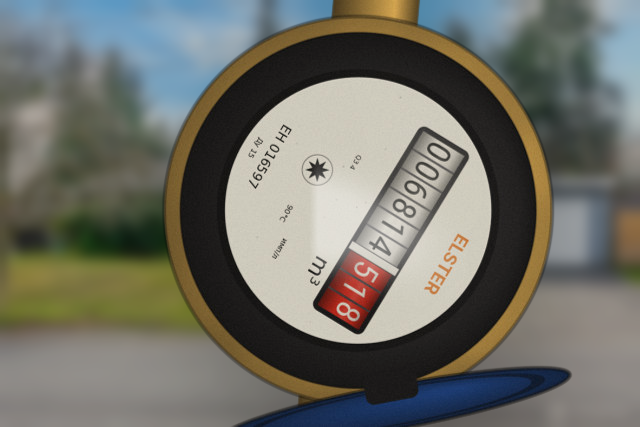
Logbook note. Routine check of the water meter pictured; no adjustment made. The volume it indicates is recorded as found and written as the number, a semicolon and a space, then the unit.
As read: 6814.518; m³
